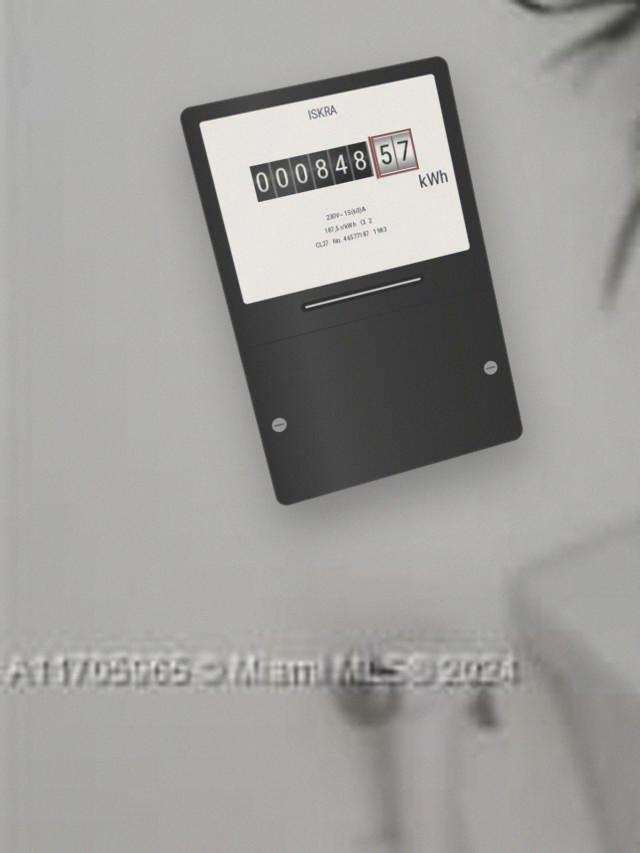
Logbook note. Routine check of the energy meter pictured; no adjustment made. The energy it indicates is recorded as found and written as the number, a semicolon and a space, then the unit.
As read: 848.57; kWh
